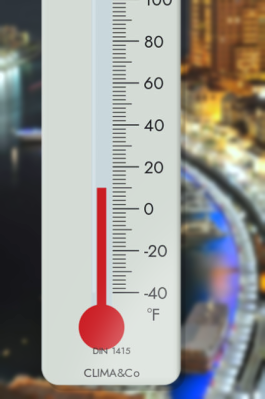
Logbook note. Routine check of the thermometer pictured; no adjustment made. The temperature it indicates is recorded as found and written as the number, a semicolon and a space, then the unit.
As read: 10; °F
